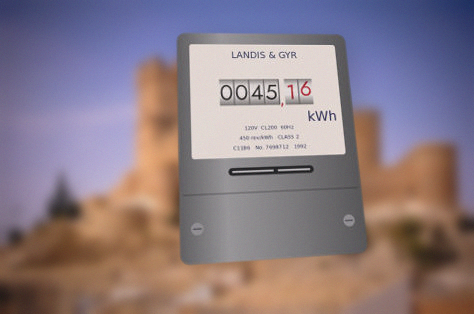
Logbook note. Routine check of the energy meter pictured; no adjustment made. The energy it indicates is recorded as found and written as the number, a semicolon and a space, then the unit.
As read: 45.16; kWh
